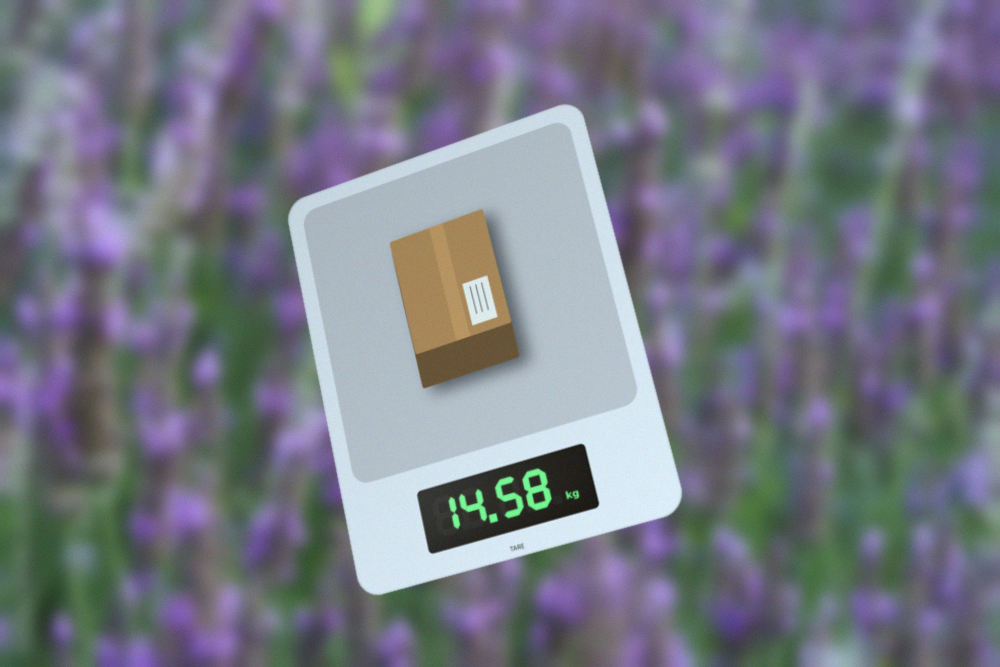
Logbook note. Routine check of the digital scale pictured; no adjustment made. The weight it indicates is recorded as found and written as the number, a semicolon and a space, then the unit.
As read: 14.58; kg
